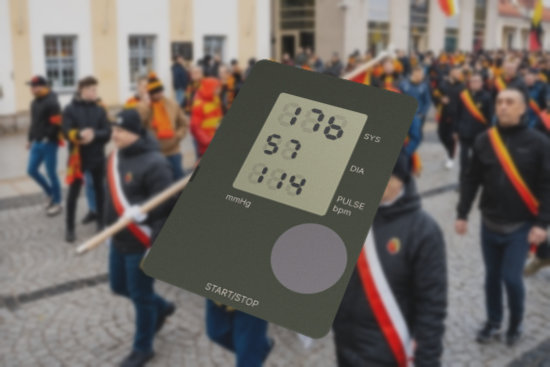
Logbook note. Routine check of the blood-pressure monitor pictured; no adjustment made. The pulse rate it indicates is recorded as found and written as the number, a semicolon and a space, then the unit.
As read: 114; bpm
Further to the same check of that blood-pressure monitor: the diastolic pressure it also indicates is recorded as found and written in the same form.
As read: 57; mmHg
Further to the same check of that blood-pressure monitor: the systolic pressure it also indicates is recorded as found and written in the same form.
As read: 176; mmHg
